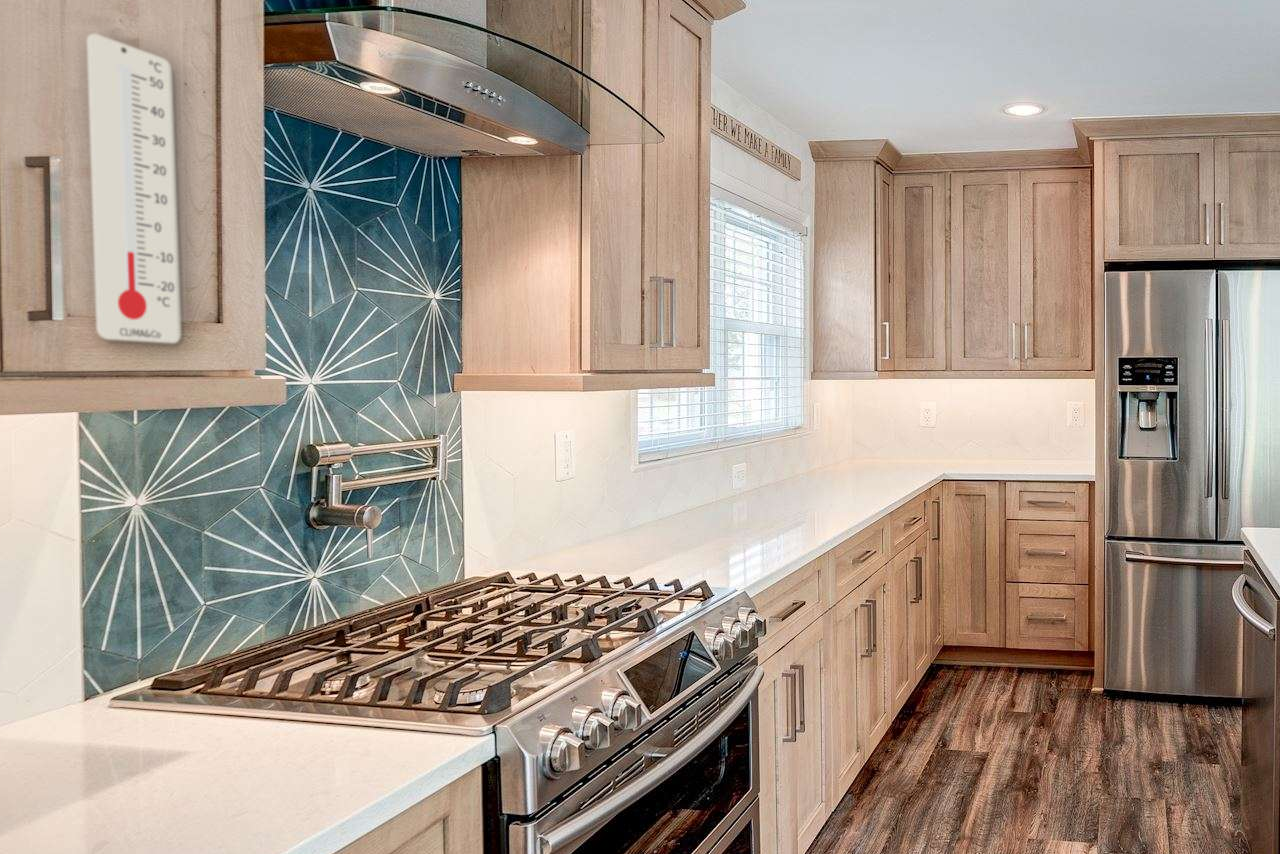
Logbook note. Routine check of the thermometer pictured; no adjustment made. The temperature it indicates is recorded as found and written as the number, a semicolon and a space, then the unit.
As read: -10; °C
